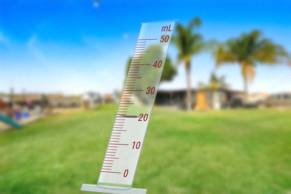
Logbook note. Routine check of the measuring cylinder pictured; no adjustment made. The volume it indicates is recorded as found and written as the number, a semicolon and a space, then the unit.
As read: 20; mL
